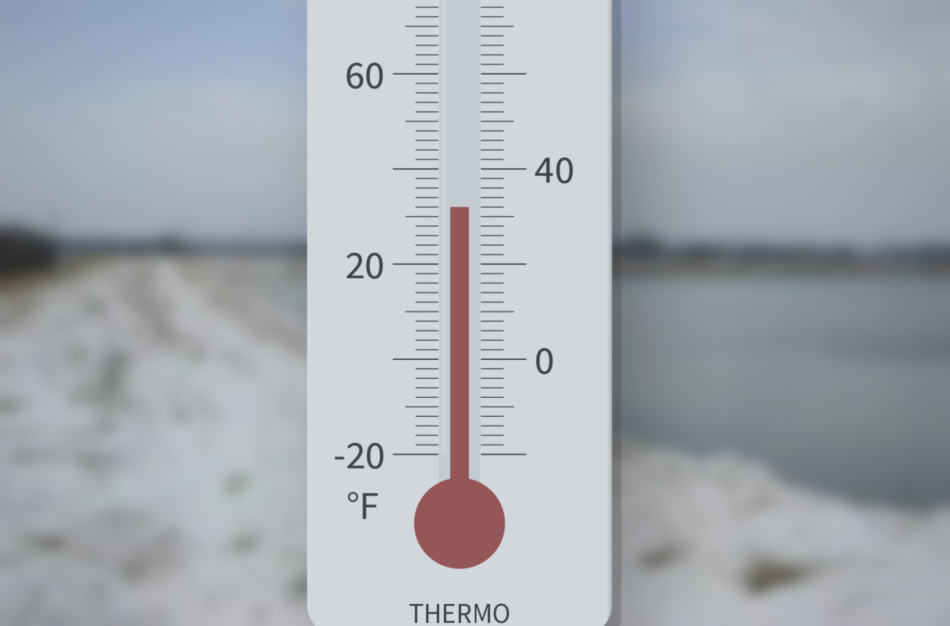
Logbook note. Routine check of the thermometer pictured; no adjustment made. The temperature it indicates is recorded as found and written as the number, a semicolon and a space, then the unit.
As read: 32; °F
